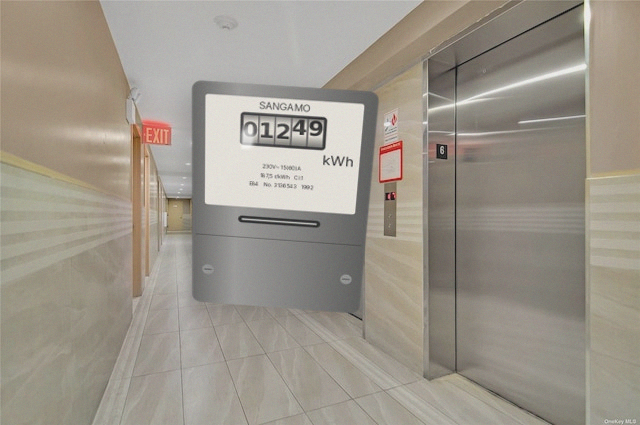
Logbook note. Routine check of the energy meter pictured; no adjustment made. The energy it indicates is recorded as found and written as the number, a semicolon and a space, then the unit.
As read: 1249; kWh
